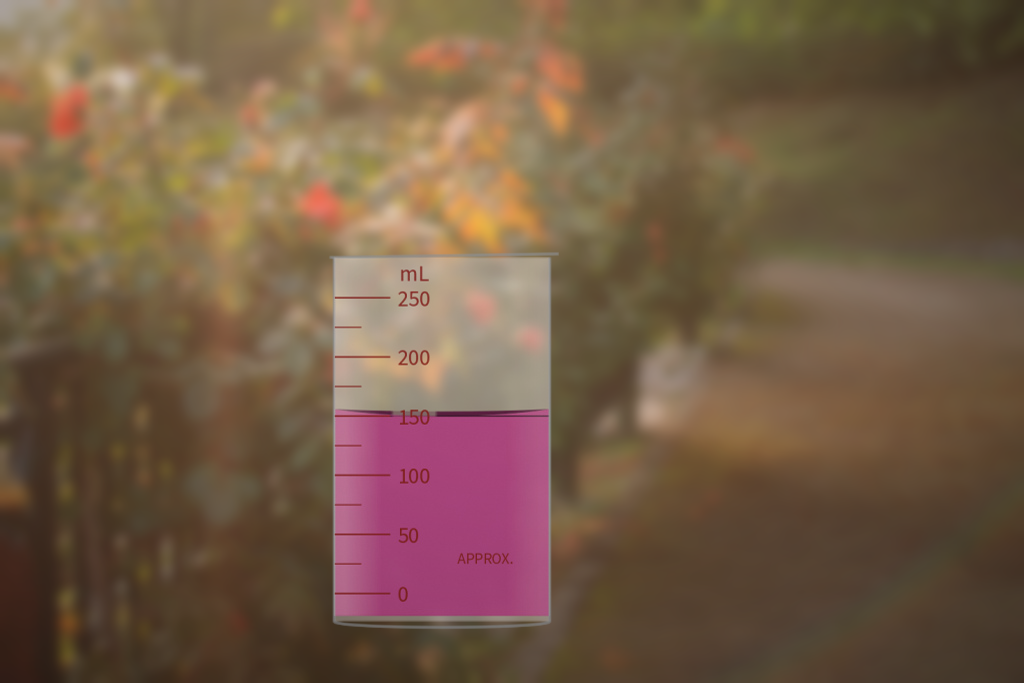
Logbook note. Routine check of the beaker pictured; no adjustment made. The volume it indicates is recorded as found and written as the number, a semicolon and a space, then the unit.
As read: 150; mL
